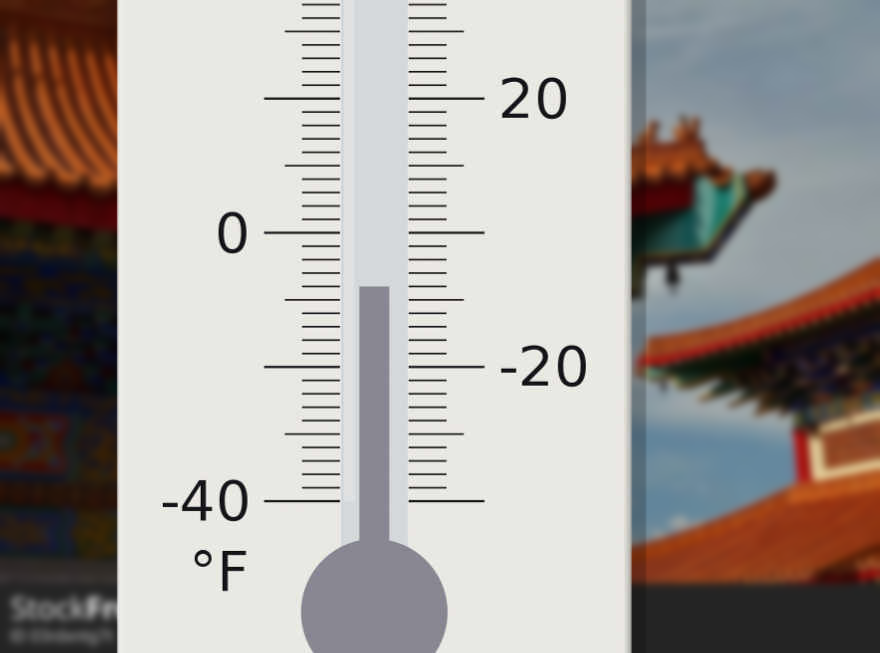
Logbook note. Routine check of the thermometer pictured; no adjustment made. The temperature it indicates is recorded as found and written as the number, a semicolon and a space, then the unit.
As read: -8; °F
